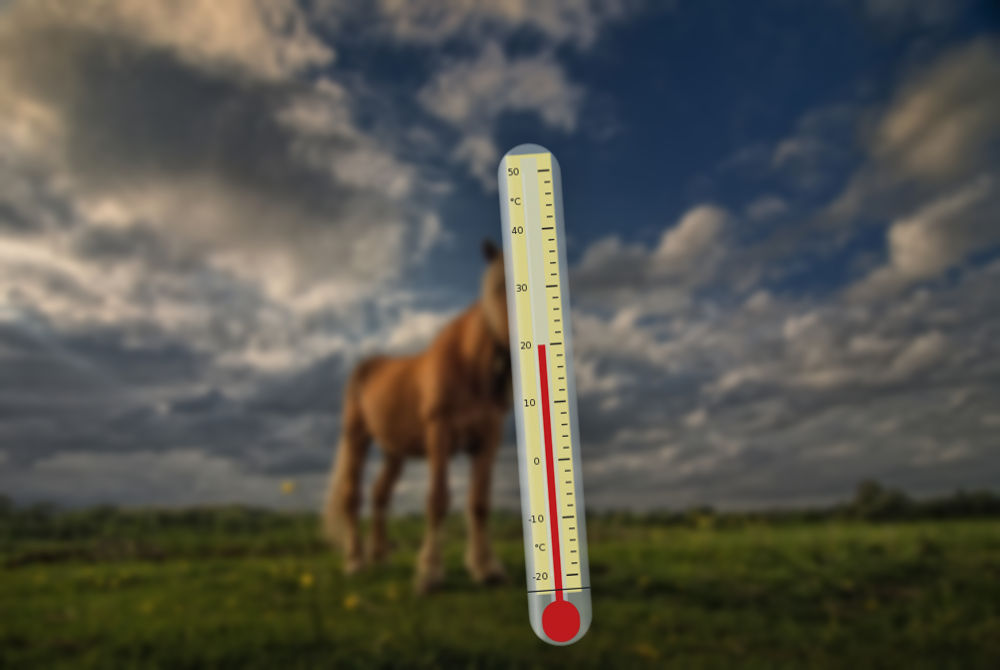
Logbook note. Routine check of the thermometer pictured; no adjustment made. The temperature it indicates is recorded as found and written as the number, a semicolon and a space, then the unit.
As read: 20; °C
